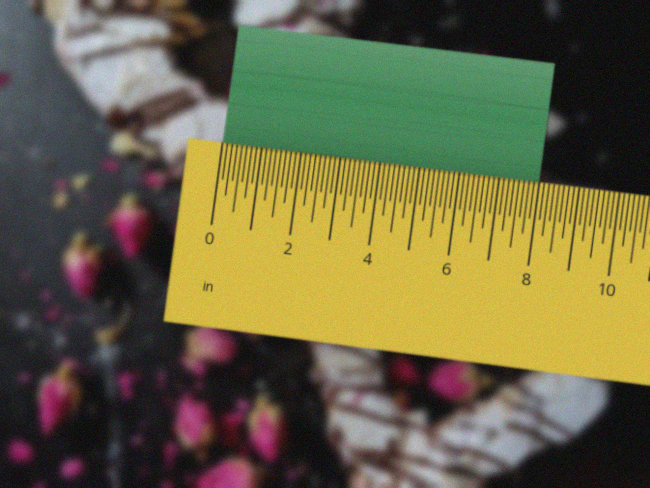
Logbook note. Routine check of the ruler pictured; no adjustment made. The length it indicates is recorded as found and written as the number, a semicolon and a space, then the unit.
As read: 8; in
